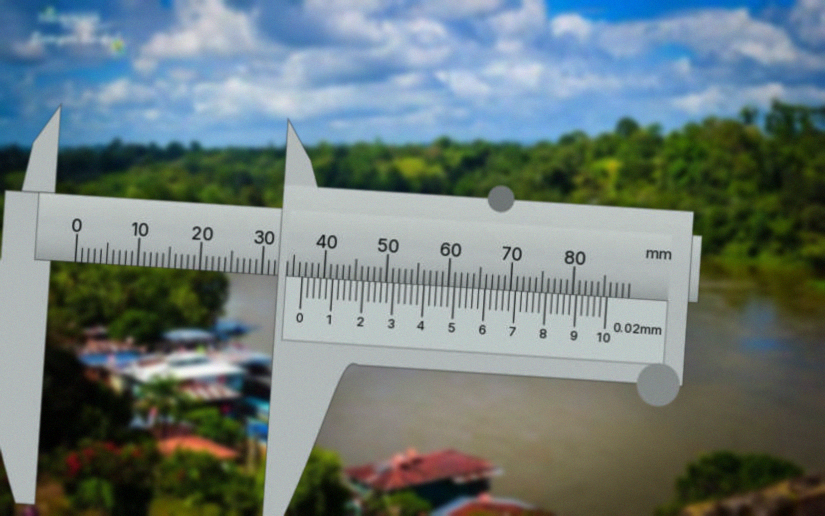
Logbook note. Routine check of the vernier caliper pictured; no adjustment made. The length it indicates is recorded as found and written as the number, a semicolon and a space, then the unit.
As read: 36.5; mm
